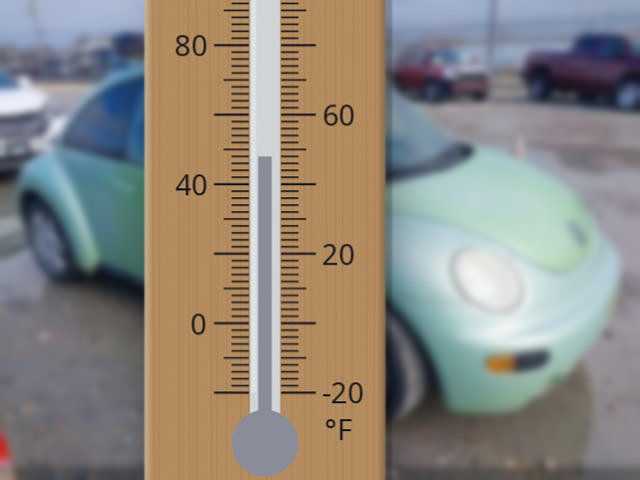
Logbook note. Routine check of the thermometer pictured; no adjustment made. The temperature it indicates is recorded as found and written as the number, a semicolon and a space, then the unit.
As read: 48; °F
